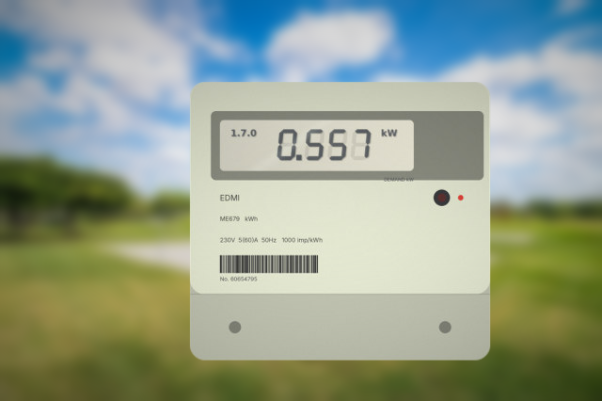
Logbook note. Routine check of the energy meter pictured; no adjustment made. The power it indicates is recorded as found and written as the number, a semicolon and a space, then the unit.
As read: 0.557; kW
